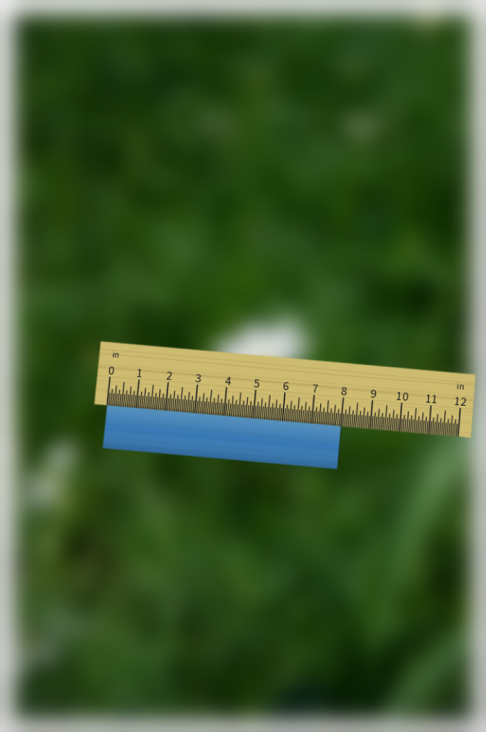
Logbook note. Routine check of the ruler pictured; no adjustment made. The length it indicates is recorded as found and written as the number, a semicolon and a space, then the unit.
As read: 8; in
